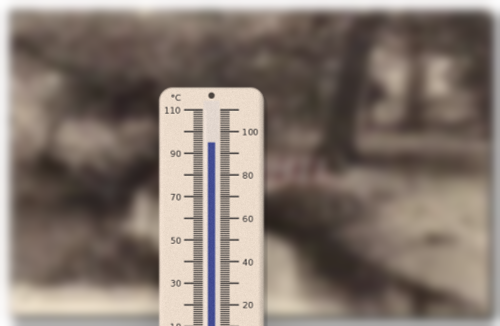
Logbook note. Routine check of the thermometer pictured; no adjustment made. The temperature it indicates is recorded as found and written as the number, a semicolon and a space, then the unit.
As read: 95; °C
